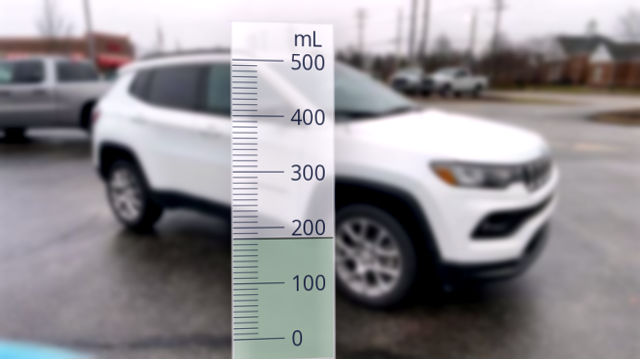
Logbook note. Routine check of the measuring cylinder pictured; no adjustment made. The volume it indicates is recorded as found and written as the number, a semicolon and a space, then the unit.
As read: 180; mL
